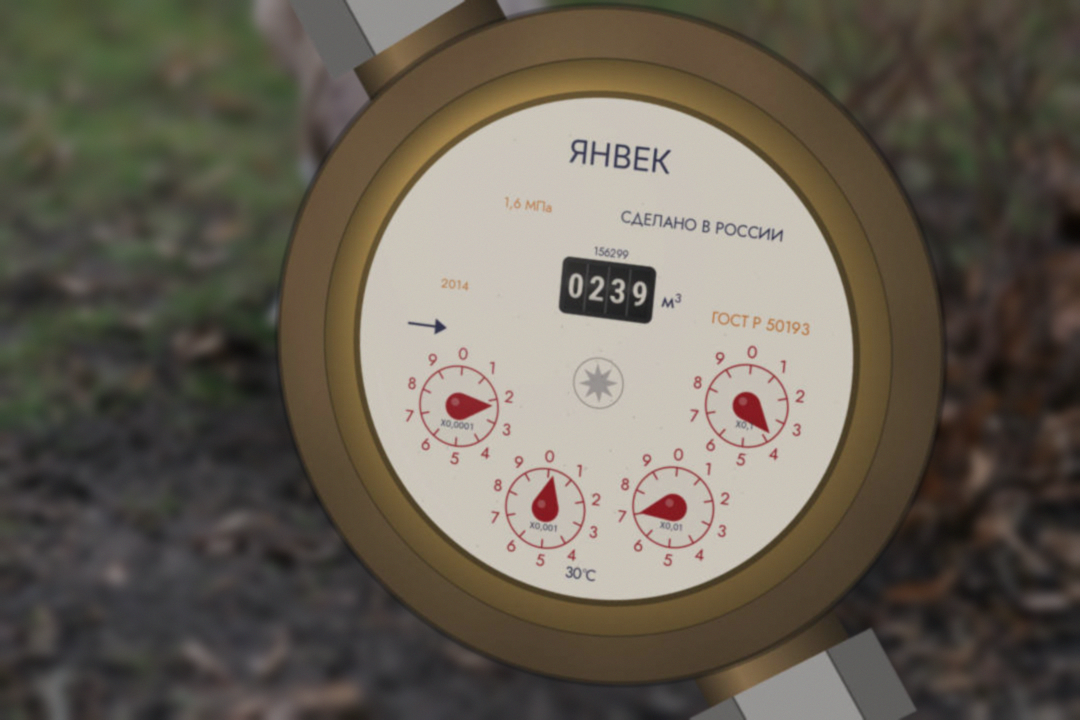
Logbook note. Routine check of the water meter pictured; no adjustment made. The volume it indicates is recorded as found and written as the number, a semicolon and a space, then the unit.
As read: 239.3702; m³
